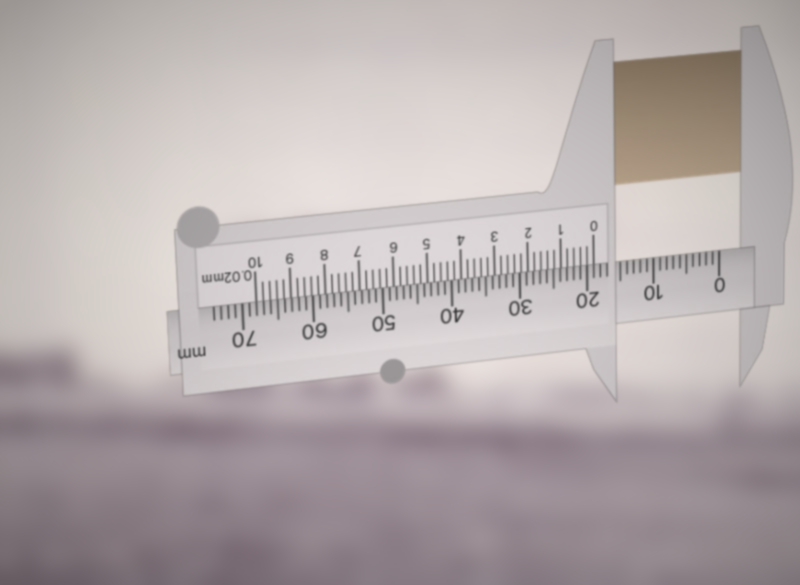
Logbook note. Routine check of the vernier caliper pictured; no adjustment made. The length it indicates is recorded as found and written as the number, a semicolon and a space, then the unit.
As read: 19.0; mm
